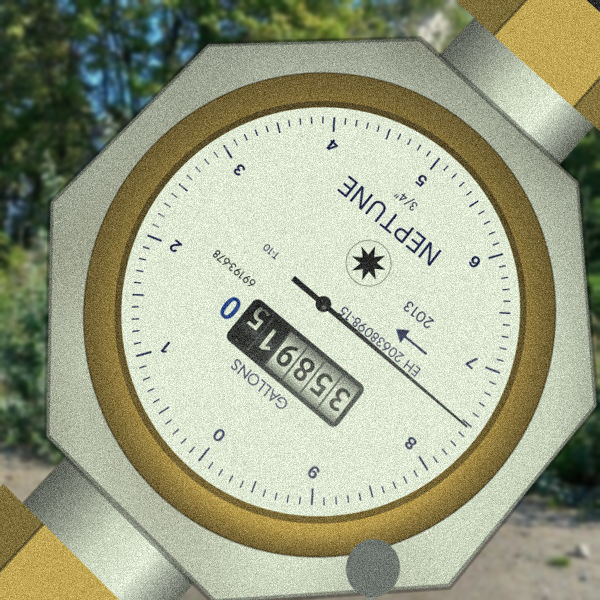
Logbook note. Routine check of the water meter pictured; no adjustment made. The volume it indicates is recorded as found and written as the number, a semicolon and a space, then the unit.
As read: 3589147.5; gal
